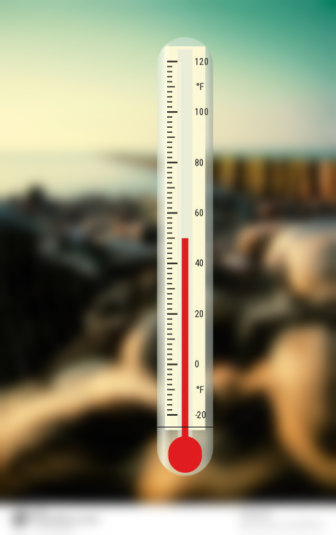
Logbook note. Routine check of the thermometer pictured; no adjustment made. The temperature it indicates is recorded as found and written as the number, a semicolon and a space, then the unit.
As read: 50; °F
